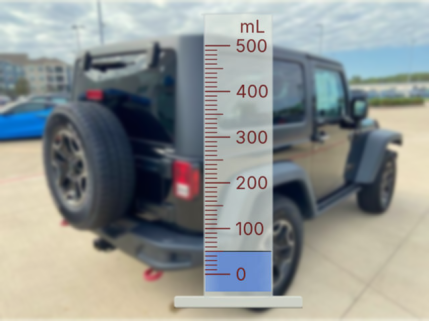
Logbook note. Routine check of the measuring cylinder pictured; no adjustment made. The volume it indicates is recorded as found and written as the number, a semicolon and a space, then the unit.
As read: 50; mL
